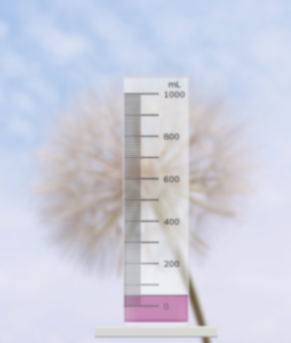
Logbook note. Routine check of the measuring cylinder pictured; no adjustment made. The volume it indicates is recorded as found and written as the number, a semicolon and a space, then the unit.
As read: 50; mL
